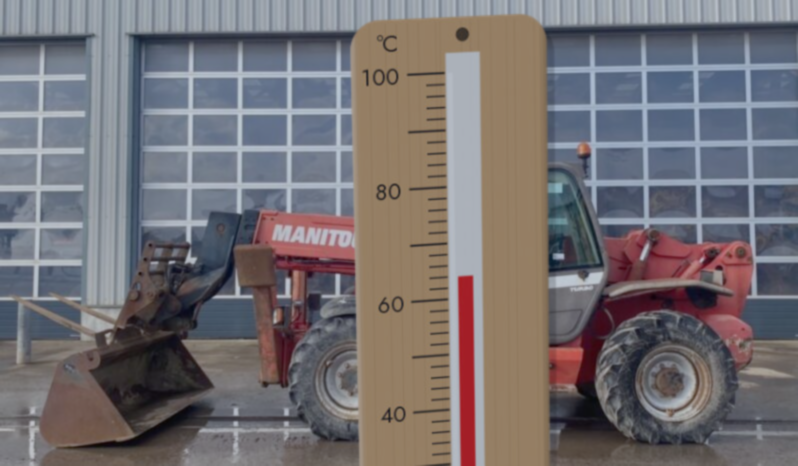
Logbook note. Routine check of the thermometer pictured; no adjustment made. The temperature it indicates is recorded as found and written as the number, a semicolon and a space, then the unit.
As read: 64; °C
